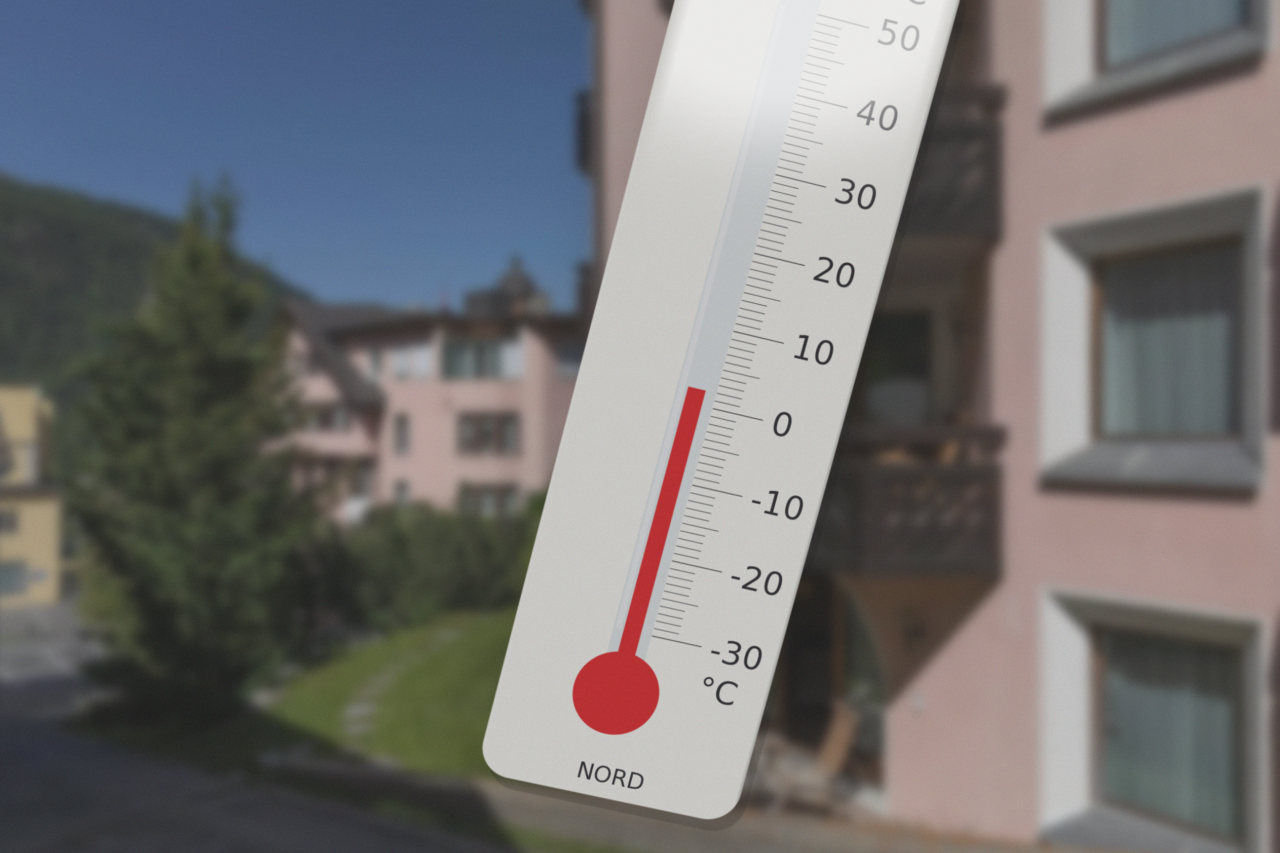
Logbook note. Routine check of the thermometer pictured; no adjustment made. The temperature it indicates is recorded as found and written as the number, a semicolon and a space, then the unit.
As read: 2; °C
